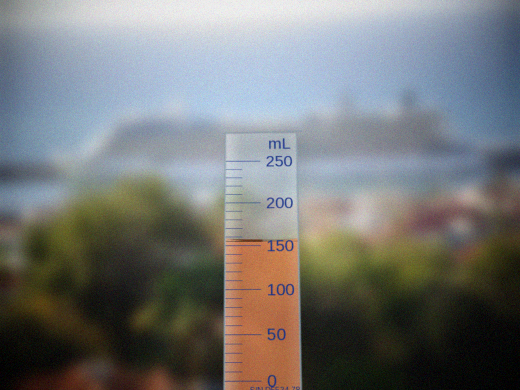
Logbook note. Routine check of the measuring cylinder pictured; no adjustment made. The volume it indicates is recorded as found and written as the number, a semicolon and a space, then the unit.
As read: 155; mL
